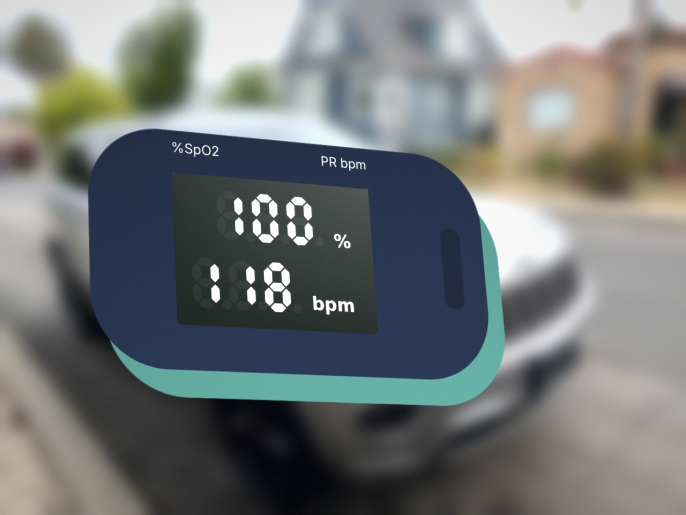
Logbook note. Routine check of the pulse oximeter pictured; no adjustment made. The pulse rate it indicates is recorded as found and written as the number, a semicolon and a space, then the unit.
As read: 118; bpm
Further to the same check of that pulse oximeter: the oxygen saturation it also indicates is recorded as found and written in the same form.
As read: 100; %
